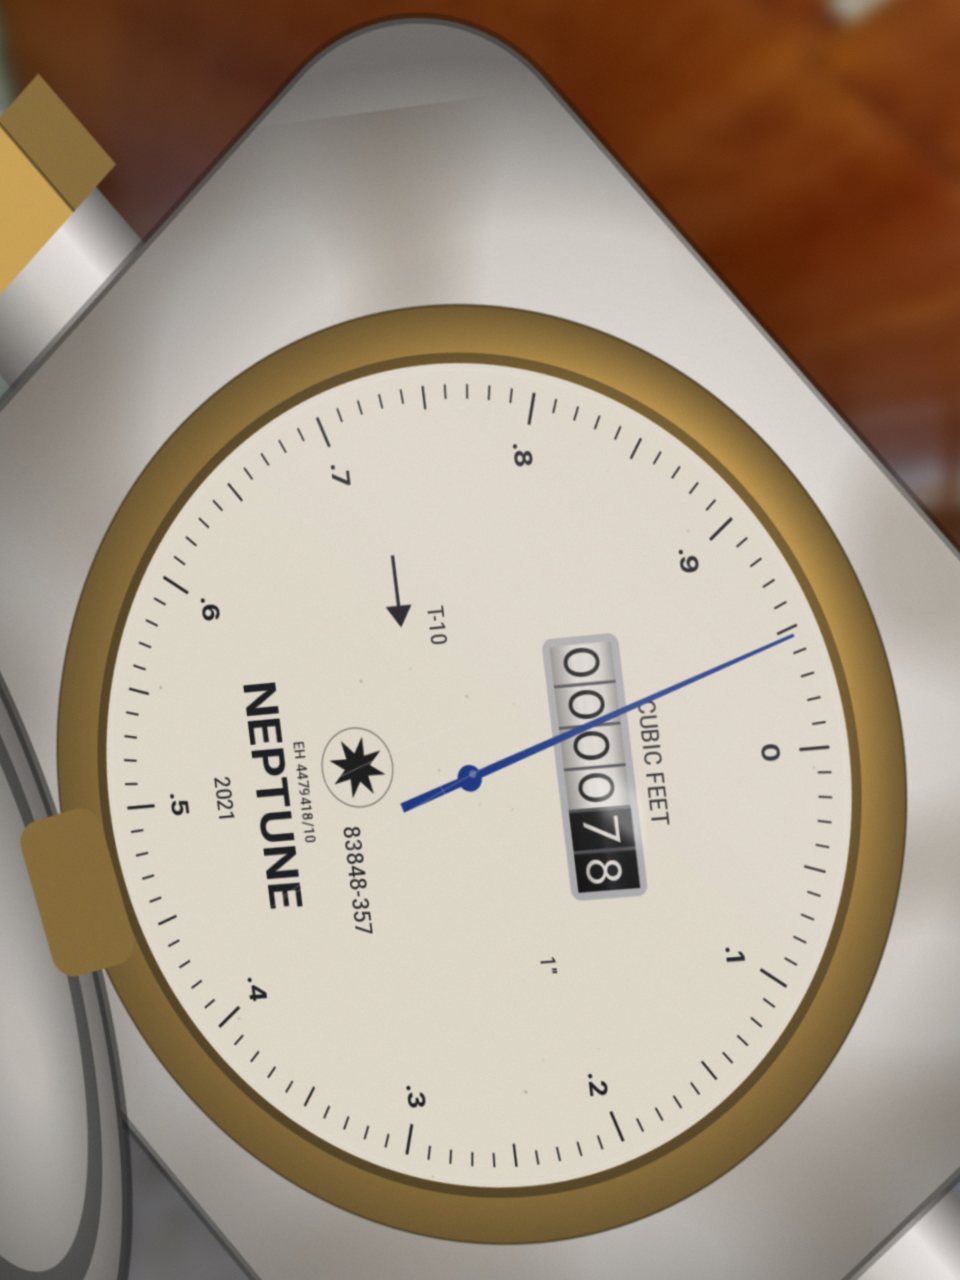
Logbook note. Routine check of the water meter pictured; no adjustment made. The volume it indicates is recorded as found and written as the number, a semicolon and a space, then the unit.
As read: 77.95; ft³
